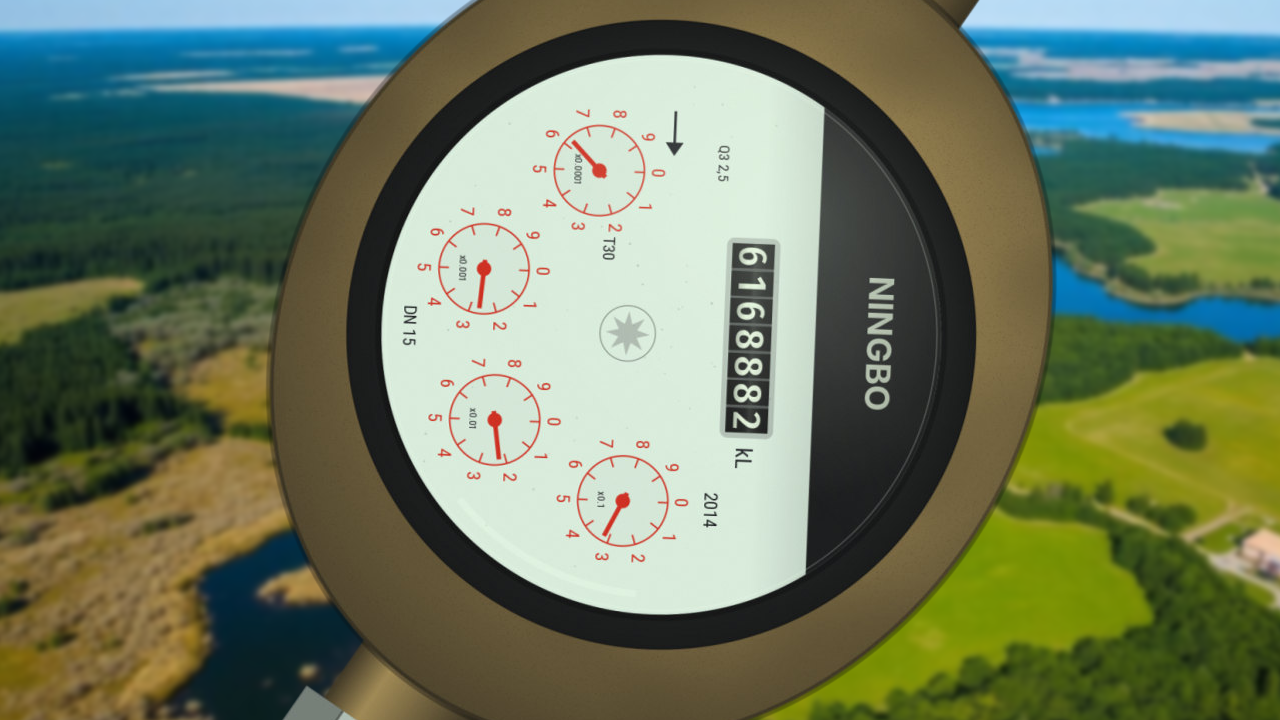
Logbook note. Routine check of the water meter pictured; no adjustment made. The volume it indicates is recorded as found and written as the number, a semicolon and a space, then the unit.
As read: 6168882.3226; kL
